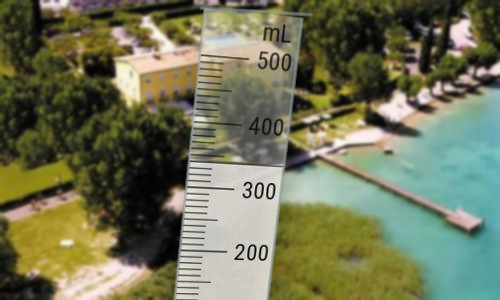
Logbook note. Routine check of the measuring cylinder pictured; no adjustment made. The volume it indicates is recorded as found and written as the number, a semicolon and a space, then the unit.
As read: 340; mL
